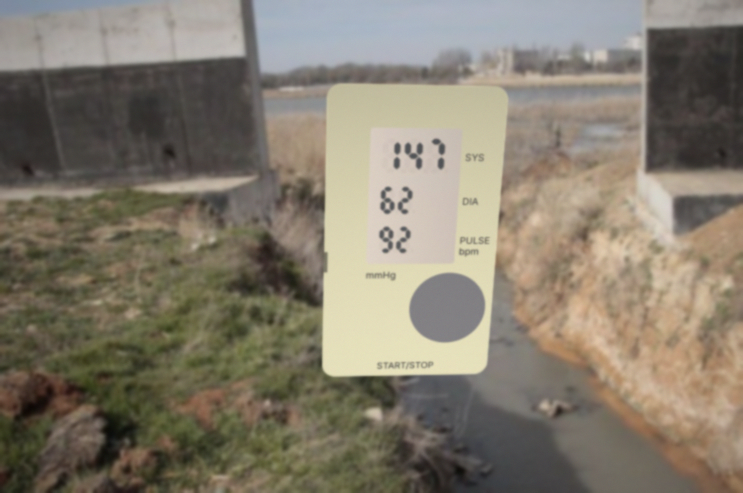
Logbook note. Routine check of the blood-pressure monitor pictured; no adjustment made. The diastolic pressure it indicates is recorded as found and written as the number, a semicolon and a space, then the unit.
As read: 62; mmHg
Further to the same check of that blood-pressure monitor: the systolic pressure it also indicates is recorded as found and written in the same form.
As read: 147; mmHg
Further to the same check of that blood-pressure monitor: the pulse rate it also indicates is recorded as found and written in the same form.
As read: 92; bpm
